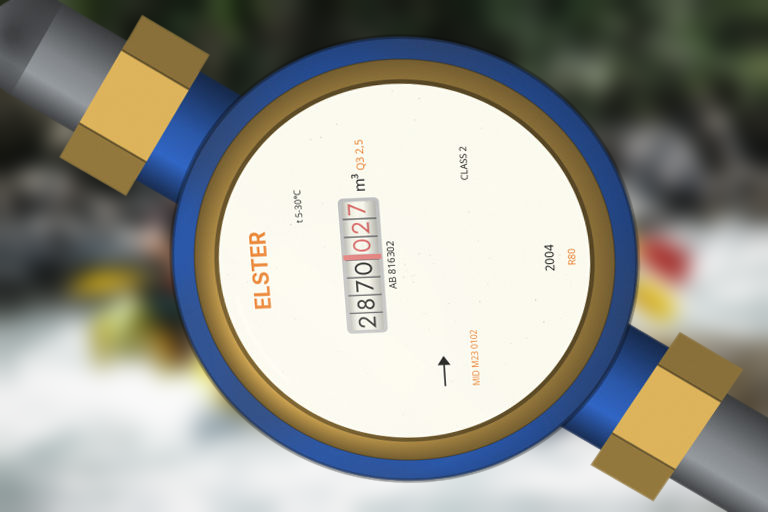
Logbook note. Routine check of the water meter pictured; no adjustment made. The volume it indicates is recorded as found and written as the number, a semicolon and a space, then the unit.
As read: 2870.027; m³
